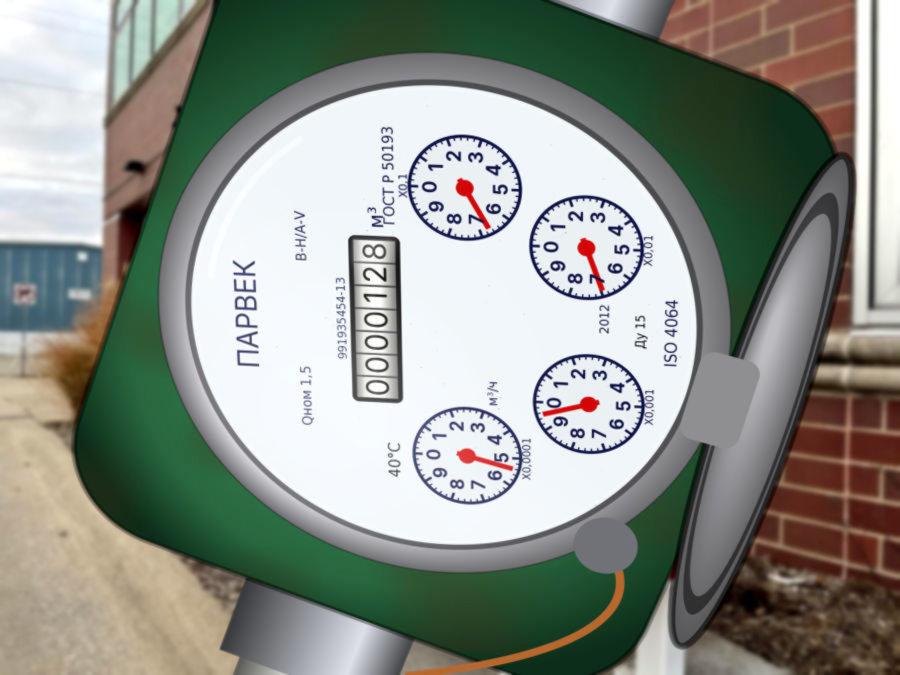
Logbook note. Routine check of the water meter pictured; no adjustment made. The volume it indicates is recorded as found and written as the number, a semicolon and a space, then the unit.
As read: 128.6695; m³
